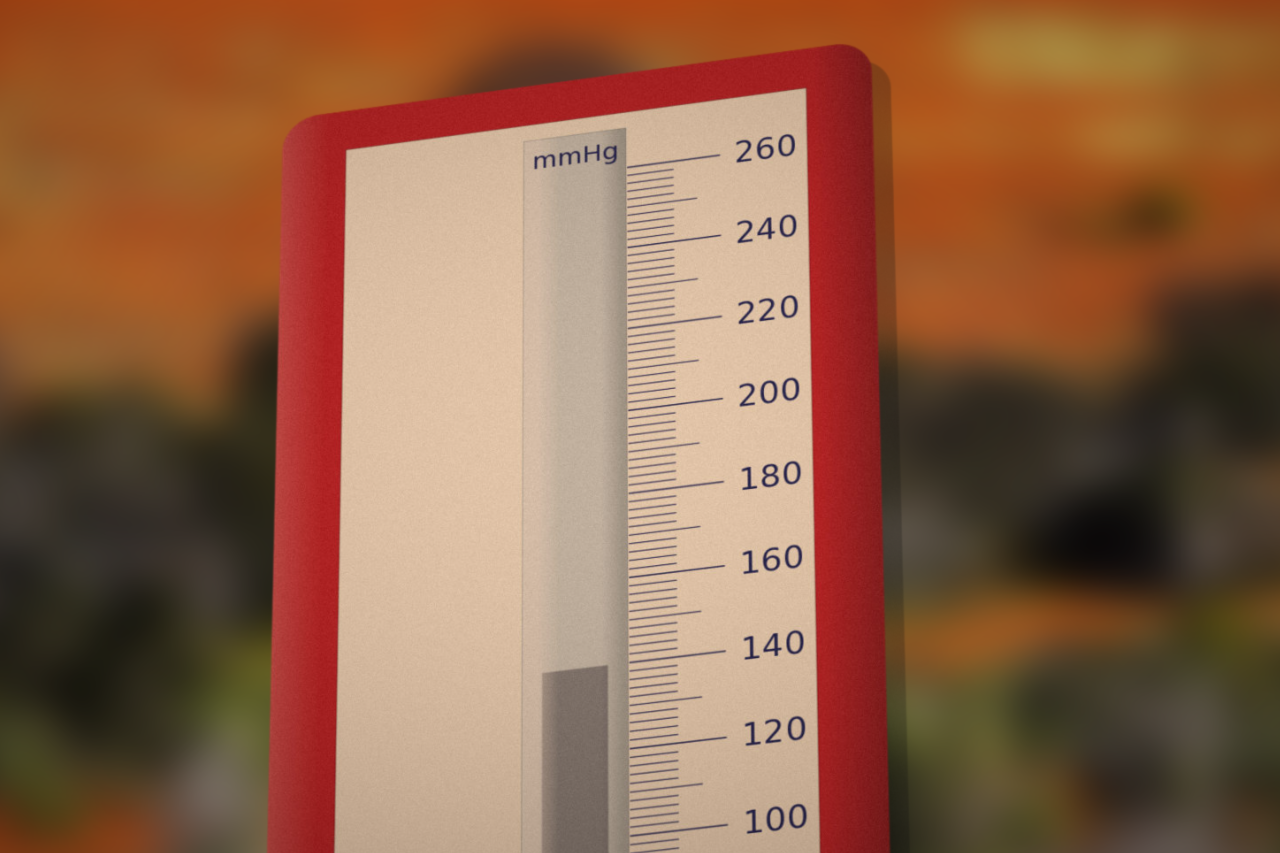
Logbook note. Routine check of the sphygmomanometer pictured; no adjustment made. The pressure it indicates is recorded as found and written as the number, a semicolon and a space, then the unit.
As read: 140; mmHg
